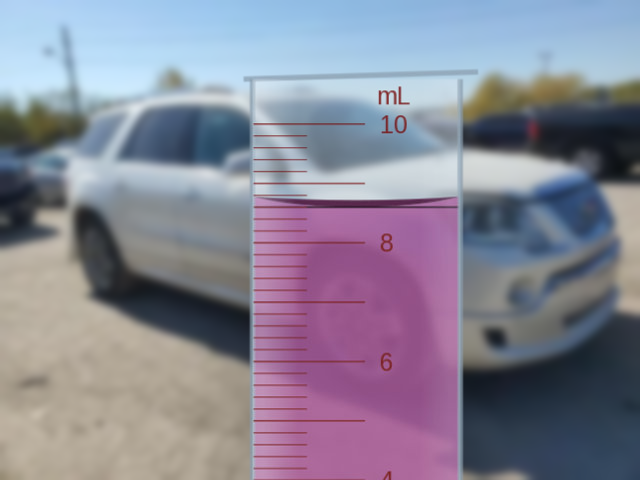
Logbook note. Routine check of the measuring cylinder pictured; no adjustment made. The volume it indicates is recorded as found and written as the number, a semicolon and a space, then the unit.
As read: 8.6; mL
